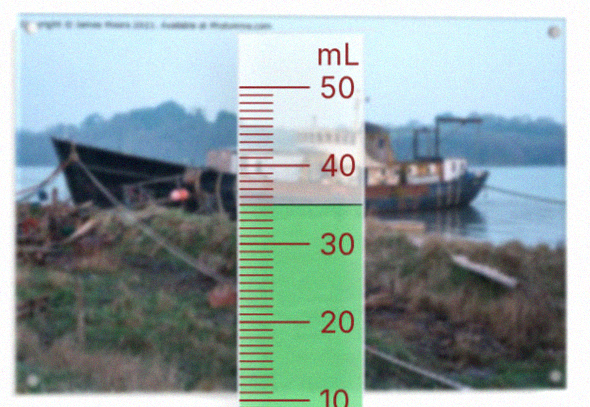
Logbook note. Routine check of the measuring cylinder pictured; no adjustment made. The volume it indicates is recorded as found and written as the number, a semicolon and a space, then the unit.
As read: 35; mL
